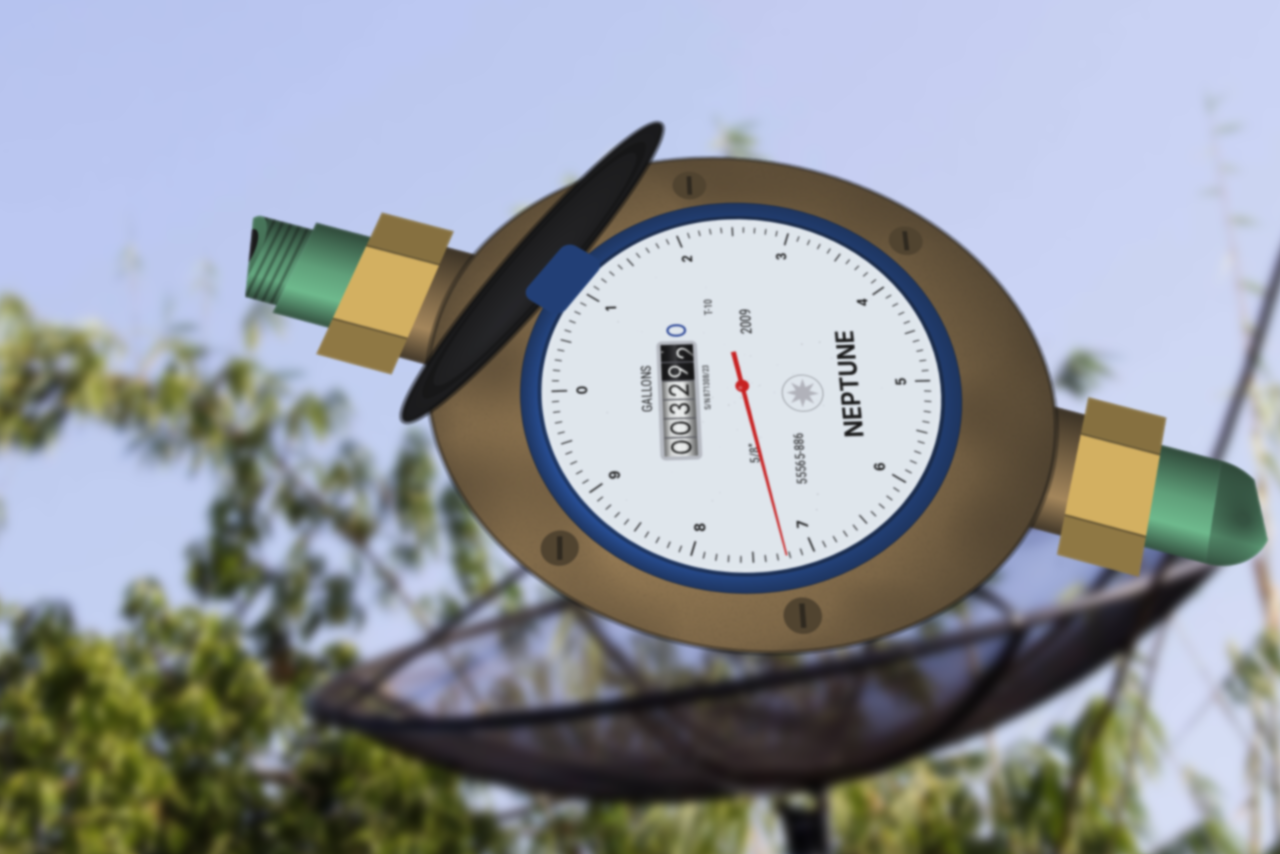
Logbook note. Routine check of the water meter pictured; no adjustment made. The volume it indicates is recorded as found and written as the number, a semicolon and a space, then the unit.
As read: 32917.2; gal
